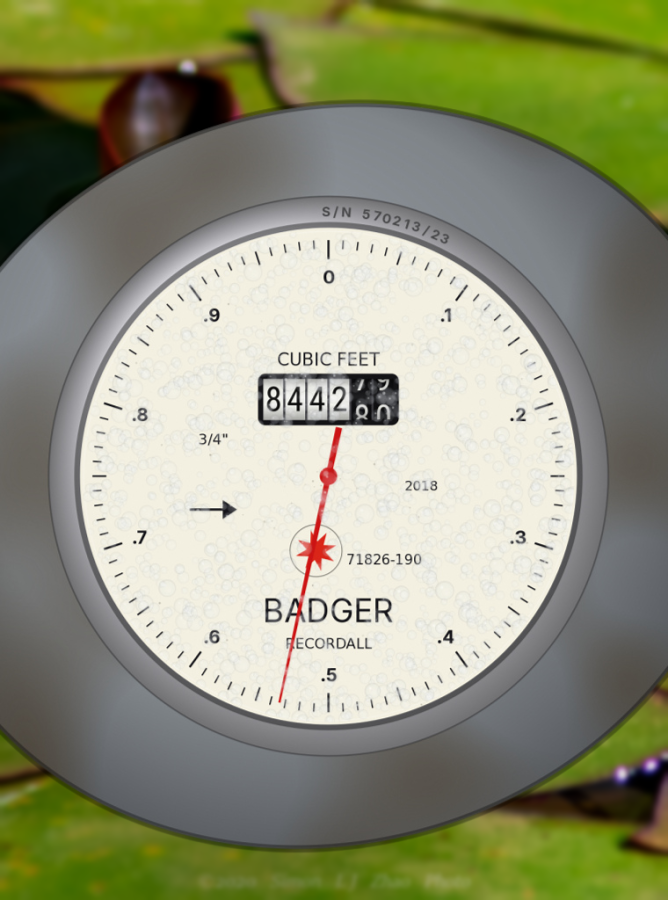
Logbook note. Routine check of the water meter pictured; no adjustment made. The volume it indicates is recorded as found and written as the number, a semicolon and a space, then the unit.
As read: 844279.53; ft³
